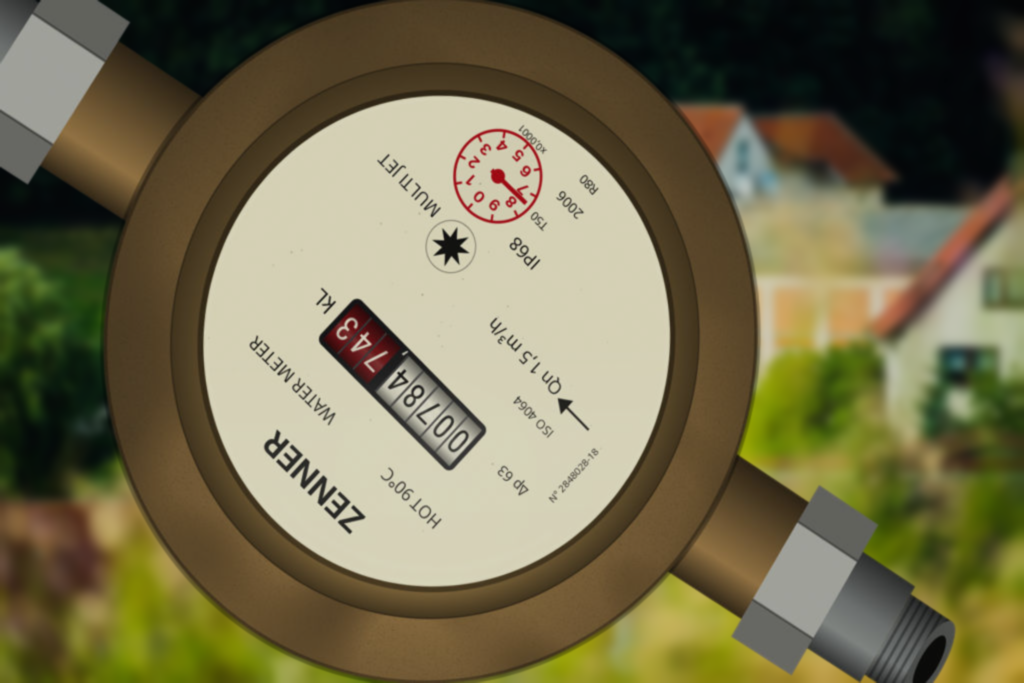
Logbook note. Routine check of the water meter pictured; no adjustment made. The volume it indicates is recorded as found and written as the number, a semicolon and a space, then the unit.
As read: 784.7437; kL
